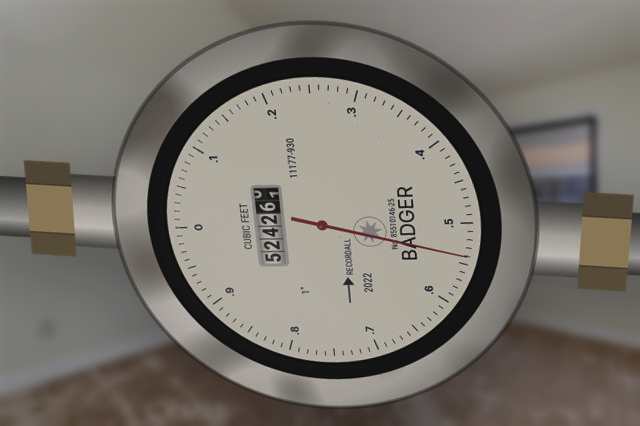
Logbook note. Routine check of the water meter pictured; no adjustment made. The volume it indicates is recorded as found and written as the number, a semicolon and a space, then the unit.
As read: 524260.54; ft³
